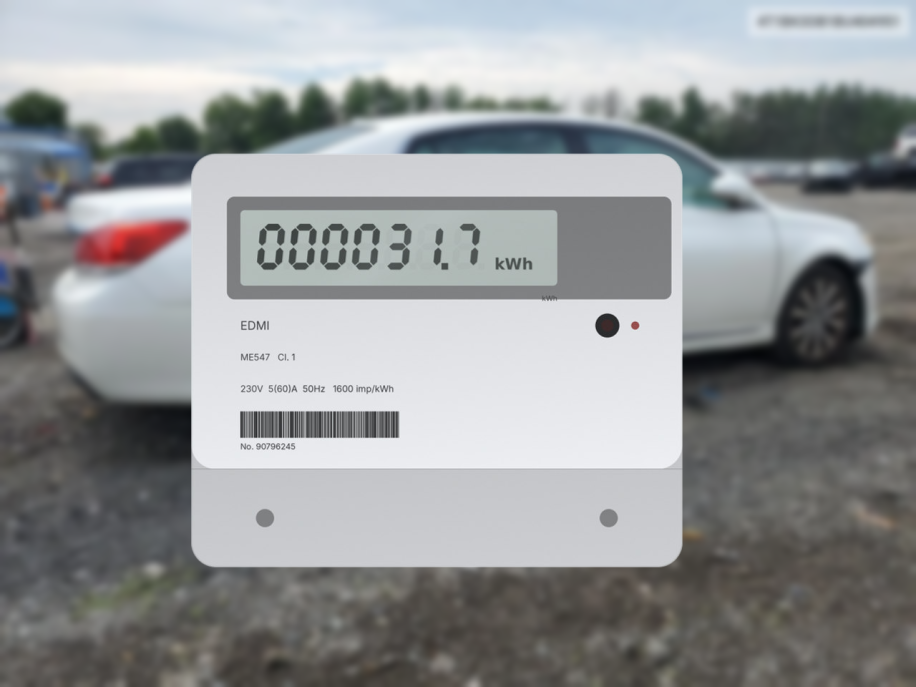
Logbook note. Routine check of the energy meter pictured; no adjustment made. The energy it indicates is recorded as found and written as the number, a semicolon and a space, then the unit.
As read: 31.7; kWh
